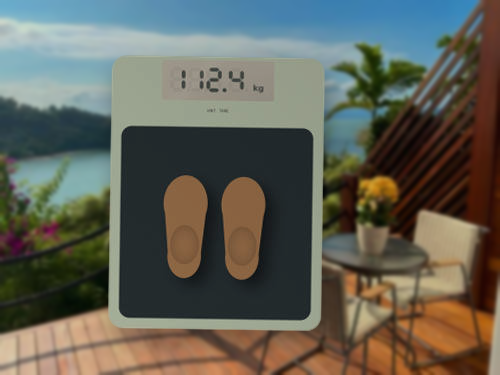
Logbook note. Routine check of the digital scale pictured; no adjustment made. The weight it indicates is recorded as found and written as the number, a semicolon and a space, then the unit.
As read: 112.4; kg
